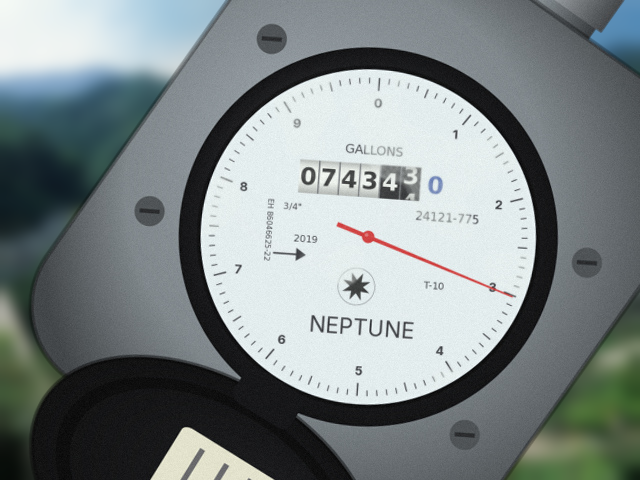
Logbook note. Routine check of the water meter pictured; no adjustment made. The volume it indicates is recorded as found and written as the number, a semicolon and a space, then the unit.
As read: 743433.0; gal
